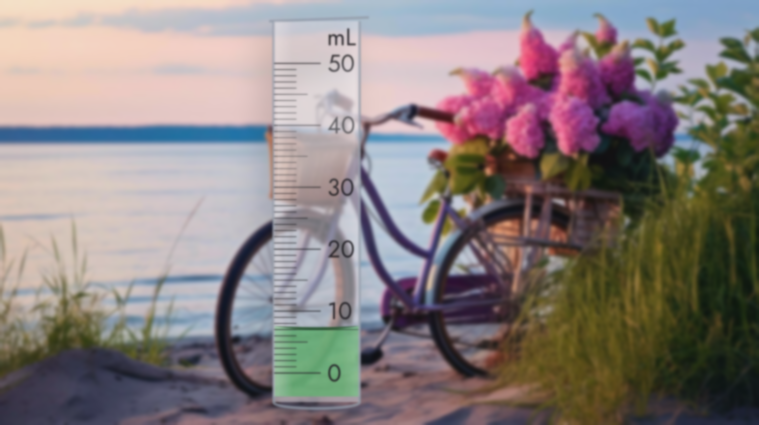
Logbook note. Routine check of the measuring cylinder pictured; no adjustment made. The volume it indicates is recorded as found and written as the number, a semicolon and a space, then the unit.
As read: 7; mL
